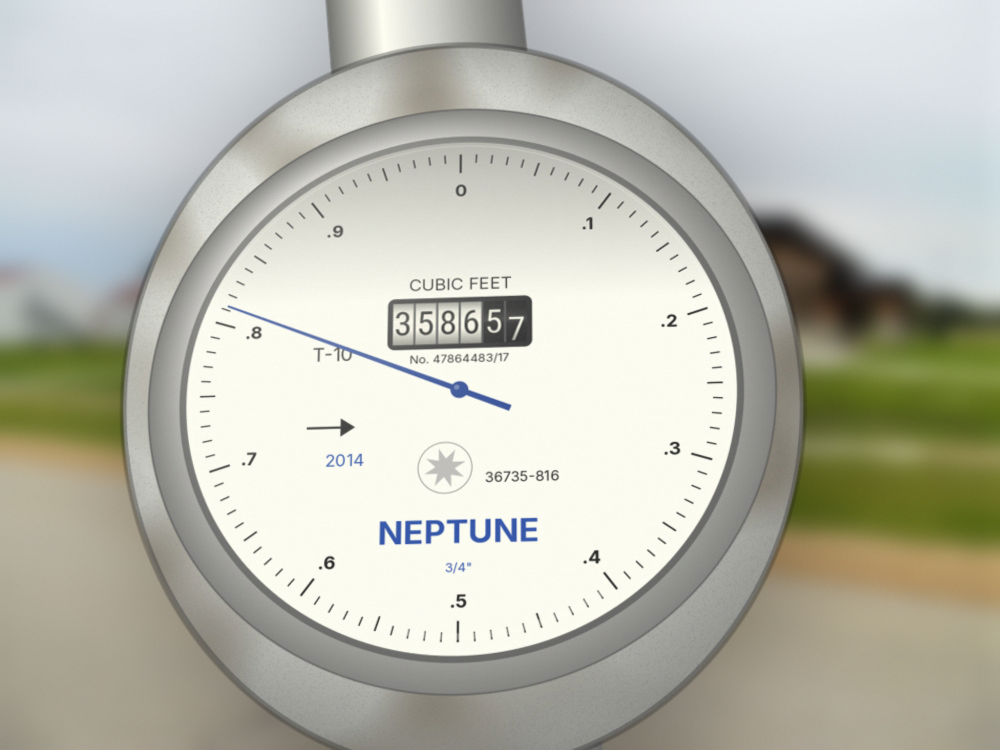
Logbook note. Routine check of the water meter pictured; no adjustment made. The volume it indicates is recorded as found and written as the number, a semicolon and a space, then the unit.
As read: 358656.81; ft³
